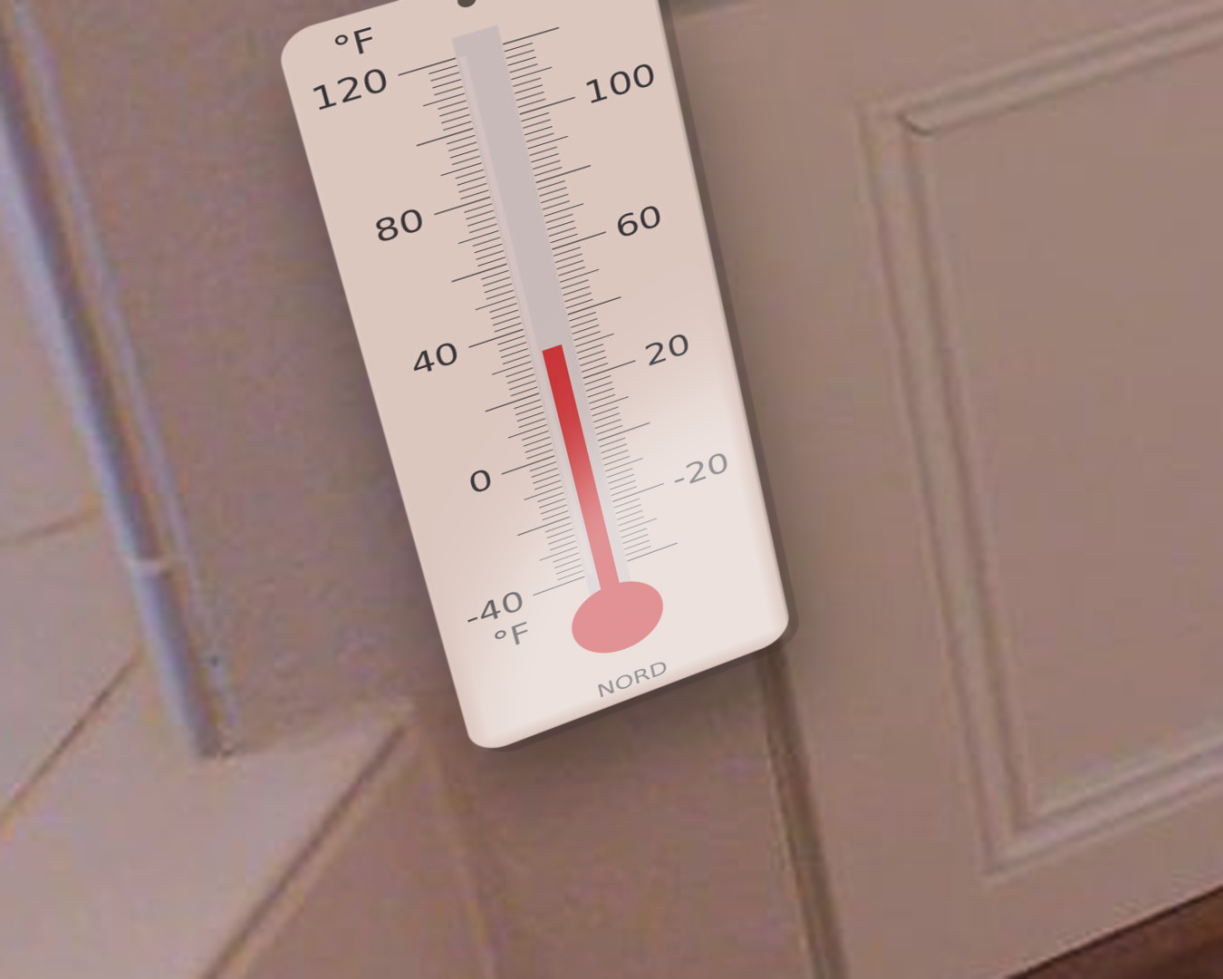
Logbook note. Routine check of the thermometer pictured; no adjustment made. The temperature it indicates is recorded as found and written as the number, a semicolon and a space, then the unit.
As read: 32; °F
